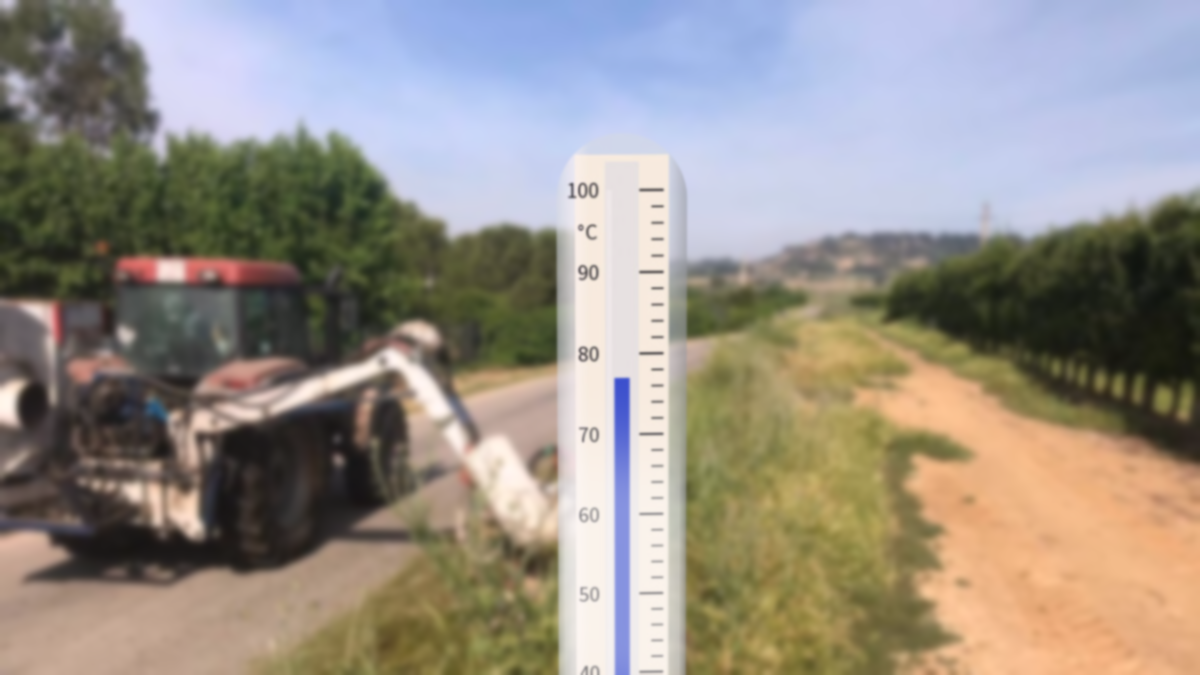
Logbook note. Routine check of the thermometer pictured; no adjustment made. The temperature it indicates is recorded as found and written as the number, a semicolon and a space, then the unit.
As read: 77; °C
